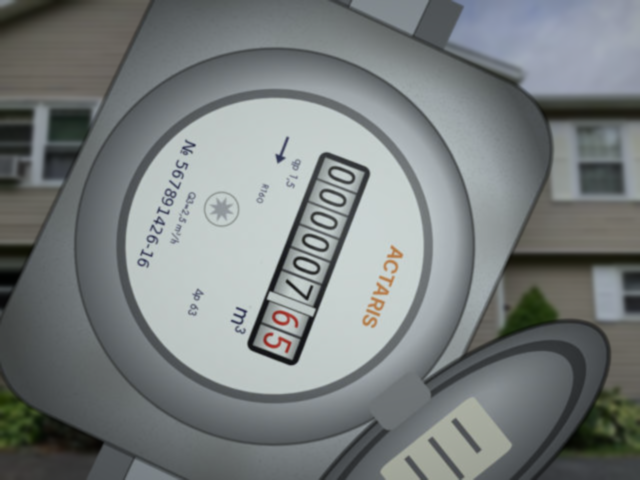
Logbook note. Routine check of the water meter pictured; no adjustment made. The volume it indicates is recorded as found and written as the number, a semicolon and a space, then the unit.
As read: 7.65; m³
